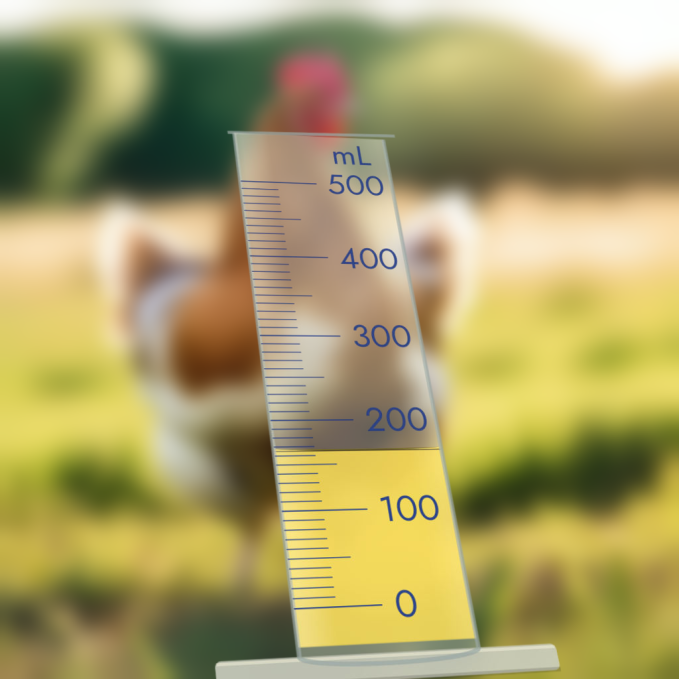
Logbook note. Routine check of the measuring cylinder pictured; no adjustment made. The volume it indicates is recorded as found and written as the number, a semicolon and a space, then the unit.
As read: 165; mL
